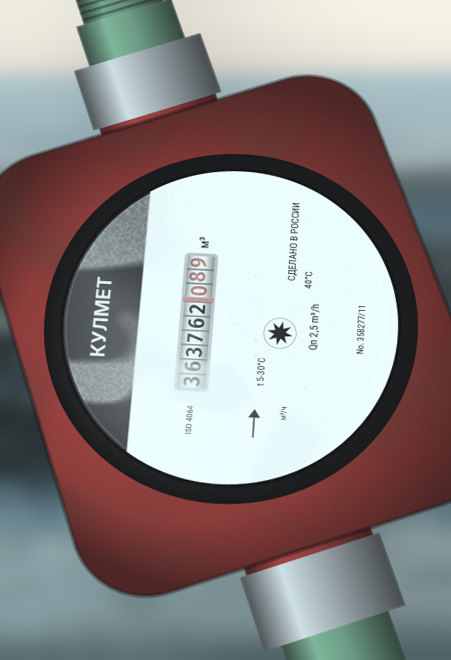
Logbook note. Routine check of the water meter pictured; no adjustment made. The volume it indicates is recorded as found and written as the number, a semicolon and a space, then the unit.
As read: 363762.089; m³
